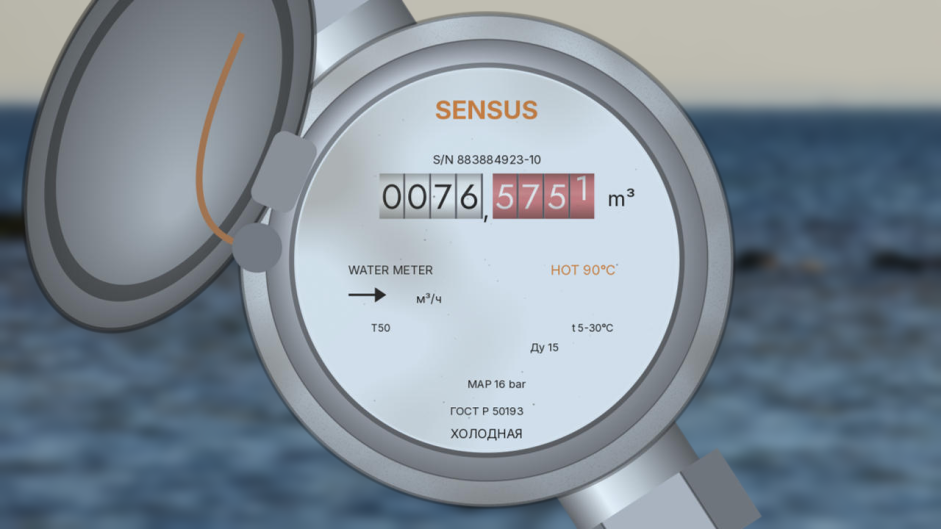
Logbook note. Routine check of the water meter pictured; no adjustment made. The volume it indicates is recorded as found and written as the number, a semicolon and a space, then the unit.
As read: 76.5751; m³
